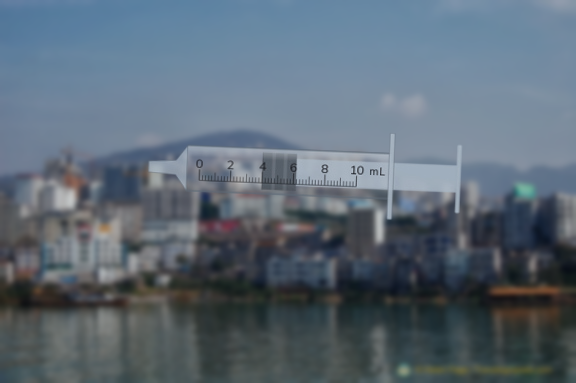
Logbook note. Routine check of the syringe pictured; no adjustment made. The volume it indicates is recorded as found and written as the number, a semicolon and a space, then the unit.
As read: 4; mL
